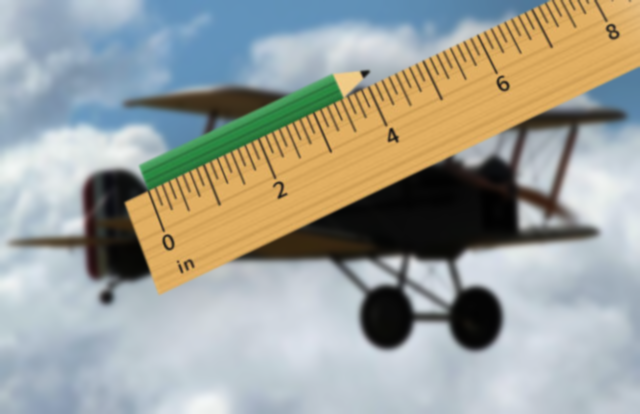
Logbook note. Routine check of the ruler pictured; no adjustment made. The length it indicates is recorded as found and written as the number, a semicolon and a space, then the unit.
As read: 4.125; in
